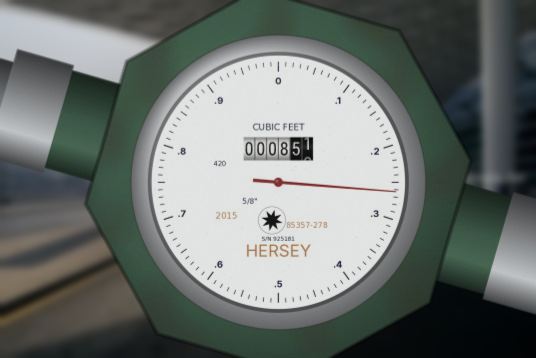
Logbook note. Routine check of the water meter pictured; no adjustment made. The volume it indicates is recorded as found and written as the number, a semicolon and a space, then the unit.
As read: 851.26; ft³
